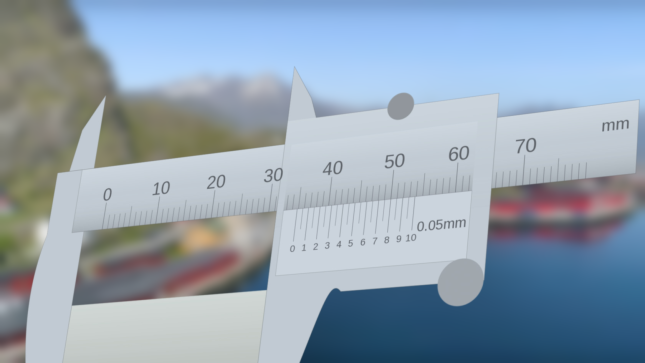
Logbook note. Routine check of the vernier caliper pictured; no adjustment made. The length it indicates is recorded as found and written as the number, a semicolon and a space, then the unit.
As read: 34.8; mm
